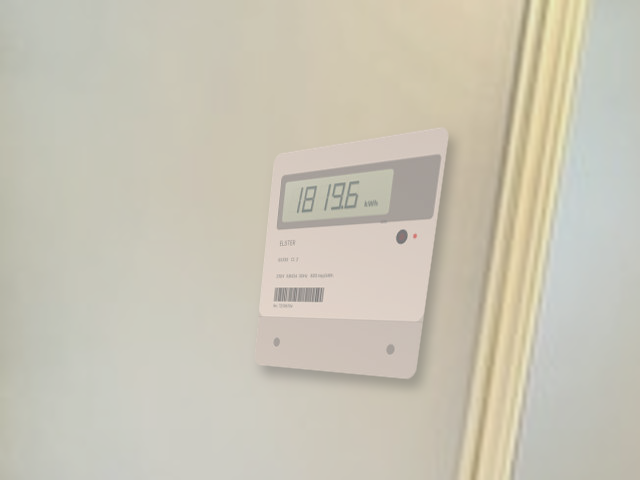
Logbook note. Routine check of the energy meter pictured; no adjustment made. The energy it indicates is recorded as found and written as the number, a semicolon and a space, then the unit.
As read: 1819.6; kWh
